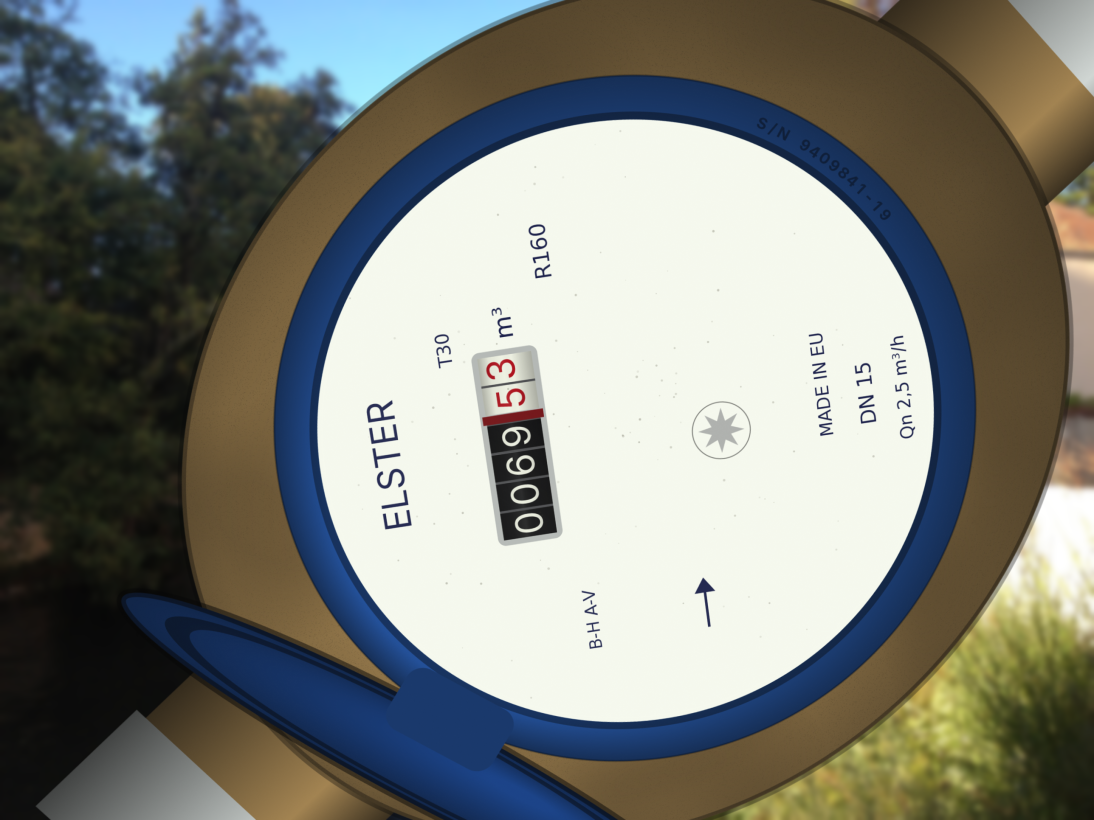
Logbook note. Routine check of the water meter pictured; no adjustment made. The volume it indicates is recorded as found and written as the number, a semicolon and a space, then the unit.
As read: 69.53; m³
